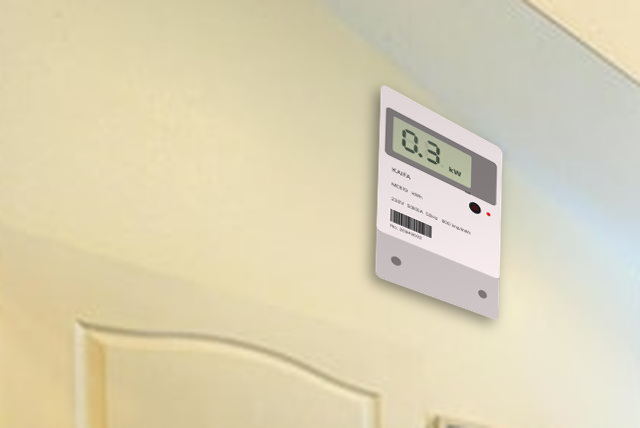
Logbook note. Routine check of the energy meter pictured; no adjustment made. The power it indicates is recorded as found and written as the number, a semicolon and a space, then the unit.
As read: 0.3; kW
